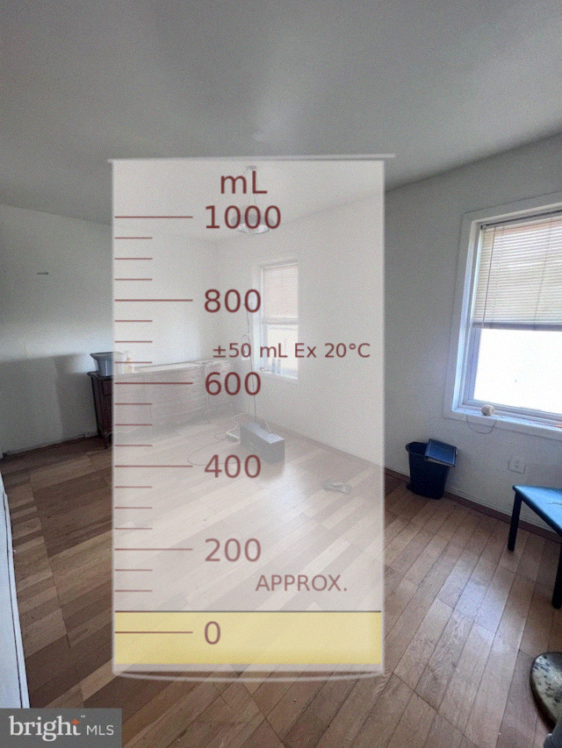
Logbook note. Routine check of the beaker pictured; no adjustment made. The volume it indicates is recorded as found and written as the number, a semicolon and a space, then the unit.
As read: 50; mL
